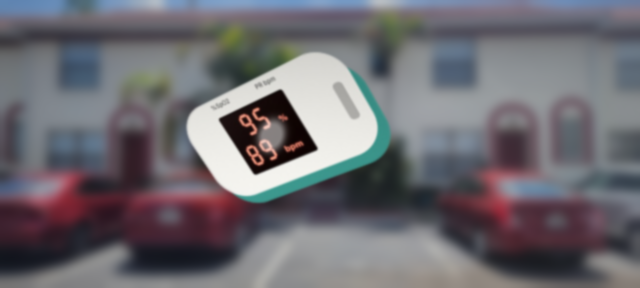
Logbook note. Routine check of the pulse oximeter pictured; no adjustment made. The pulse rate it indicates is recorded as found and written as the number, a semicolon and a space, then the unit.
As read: 89; bpm
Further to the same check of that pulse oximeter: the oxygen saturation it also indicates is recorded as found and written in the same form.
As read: 95; %
